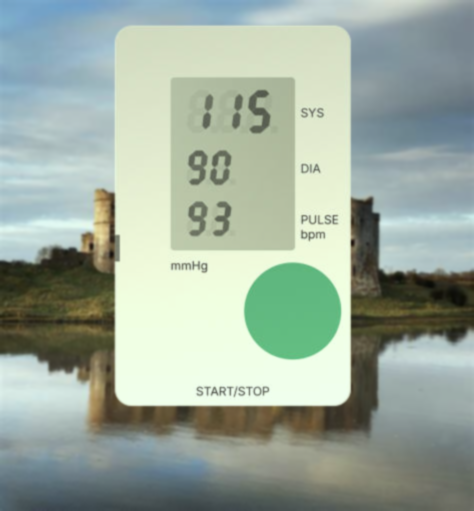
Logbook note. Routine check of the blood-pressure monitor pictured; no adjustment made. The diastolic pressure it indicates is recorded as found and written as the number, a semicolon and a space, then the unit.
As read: 90; mmHg
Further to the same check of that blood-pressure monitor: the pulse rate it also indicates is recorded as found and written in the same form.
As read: 93; bpm
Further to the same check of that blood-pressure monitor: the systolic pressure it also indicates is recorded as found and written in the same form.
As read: 115; mmHg
